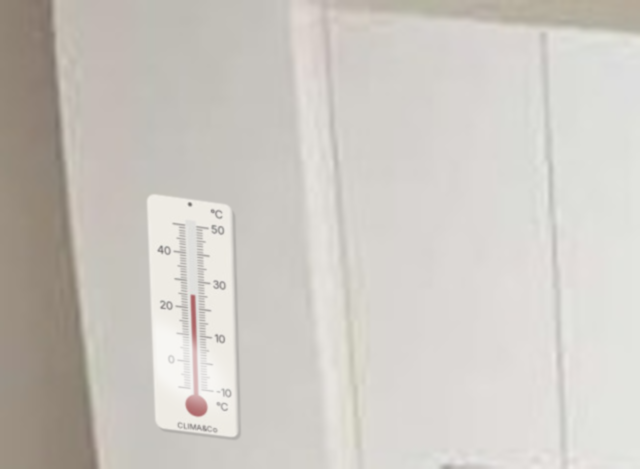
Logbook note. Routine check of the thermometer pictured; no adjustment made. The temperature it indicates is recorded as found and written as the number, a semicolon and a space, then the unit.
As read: 25; °C
